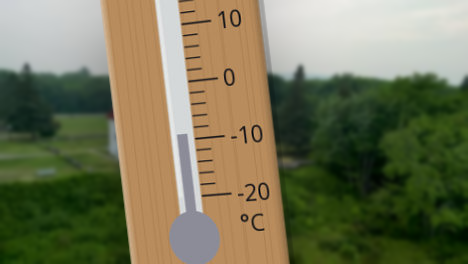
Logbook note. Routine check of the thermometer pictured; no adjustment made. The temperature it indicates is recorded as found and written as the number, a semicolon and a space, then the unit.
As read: -9; °C
